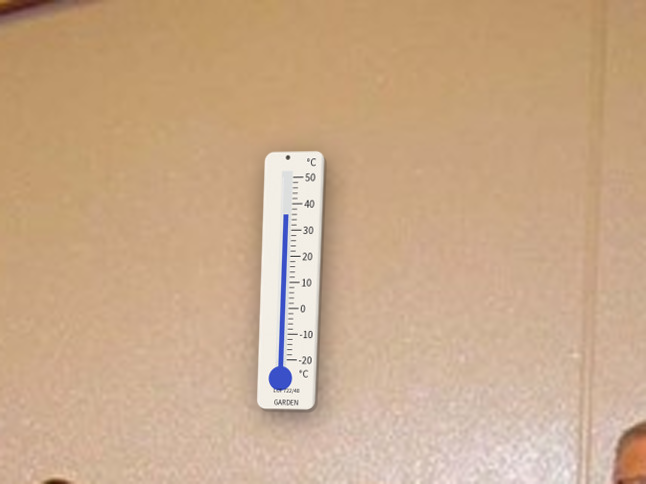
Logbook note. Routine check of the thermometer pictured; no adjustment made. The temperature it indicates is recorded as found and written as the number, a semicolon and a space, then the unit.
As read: 36; °C
